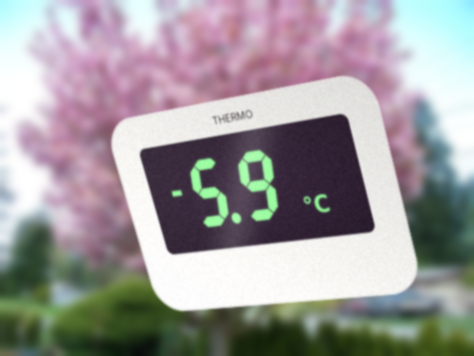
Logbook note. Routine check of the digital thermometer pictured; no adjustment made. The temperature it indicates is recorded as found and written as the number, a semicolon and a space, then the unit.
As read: -5.9; °C
